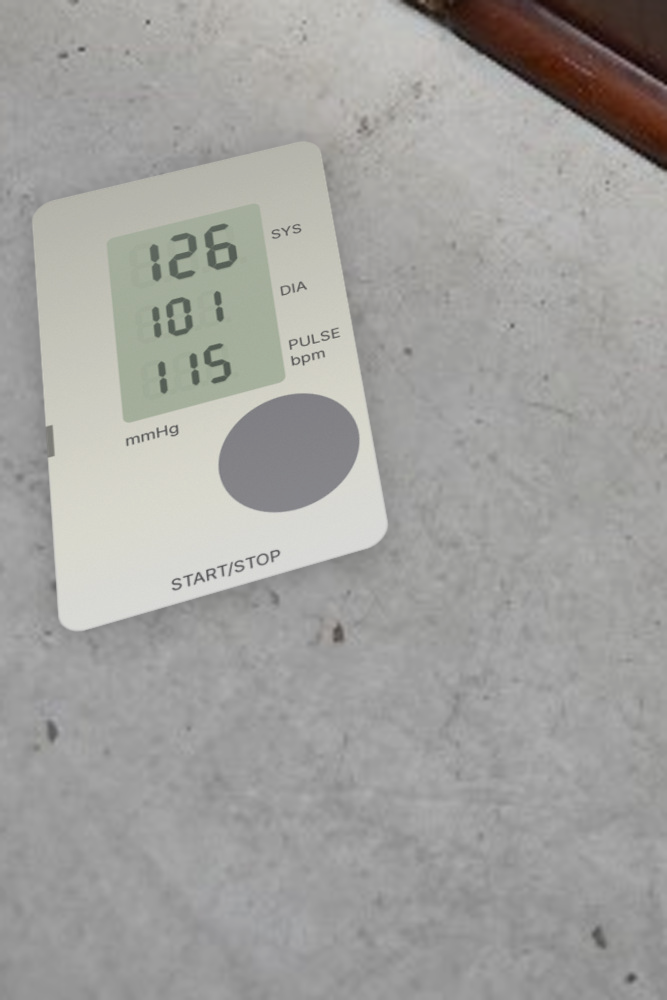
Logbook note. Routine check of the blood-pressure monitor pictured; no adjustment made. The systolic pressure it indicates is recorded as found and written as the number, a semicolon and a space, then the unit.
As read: 126; mmHg
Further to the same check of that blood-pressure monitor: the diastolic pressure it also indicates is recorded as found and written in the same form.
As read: 101; mmHg
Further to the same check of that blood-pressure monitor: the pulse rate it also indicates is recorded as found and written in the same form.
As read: 115; bpm
